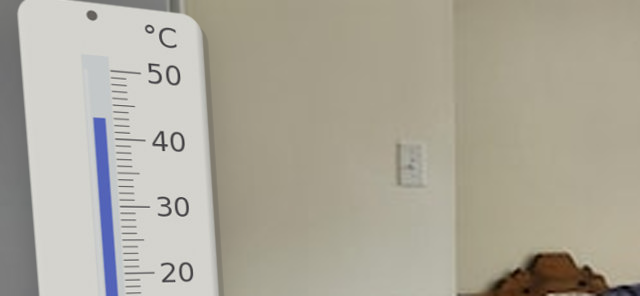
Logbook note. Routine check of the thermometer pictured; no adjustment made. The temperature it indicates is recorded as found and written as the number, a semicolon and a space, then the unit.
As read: 43; °C
